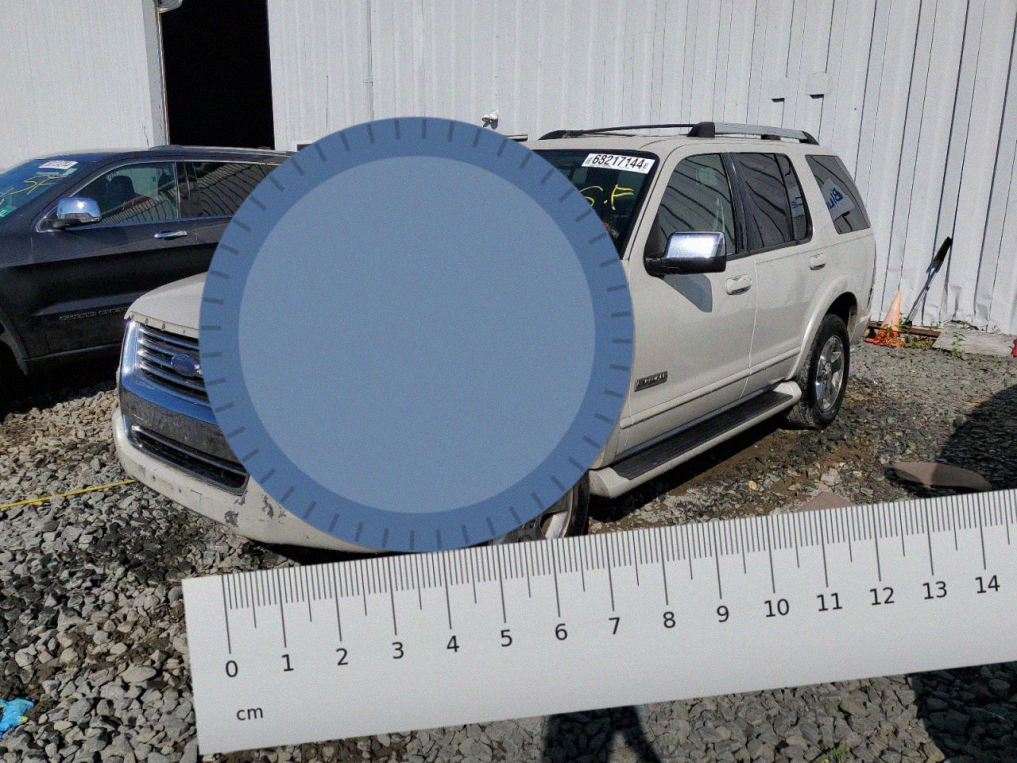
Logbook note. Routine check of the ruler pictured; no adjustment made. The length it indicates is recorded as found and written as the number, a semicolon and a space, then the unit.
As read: 7.9; cm
